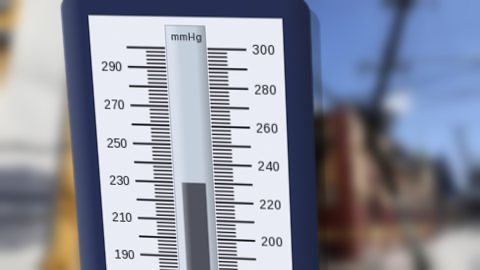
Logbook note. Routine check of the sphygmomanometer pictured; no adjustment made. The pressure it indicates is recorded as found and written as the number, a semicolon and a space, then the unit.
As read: 230; mmHg
